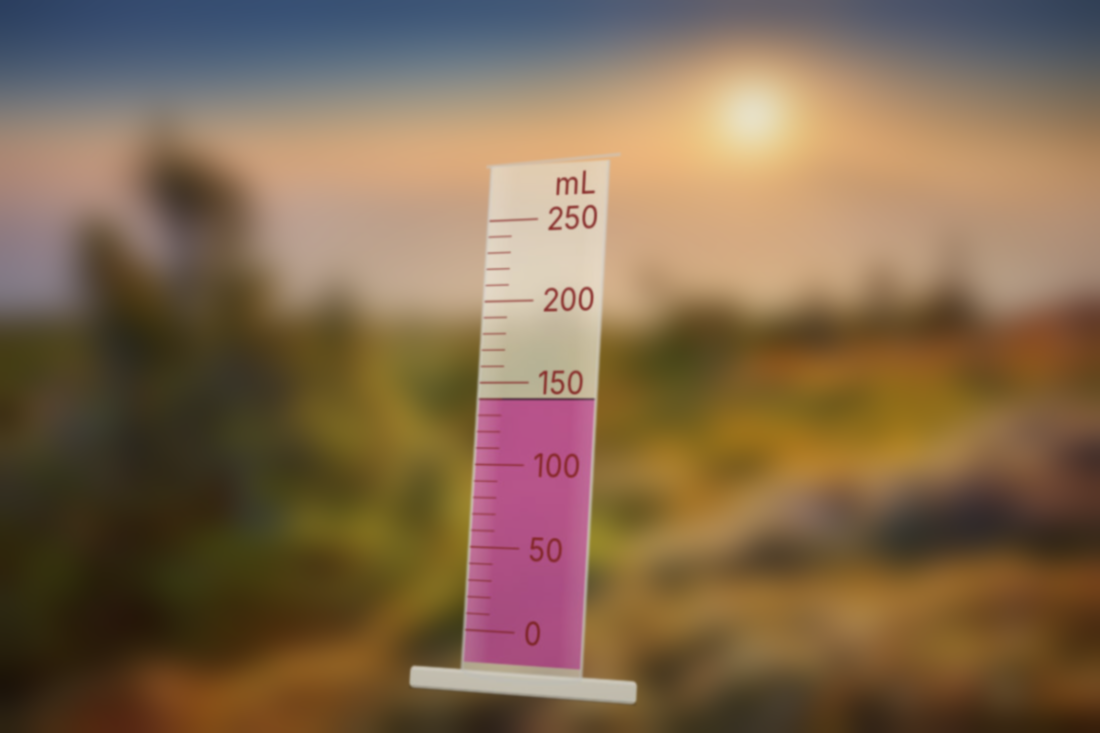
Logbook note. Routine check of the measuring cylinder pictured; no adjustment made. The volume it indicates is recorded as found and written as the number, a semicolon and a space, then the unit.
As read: 140; mL
